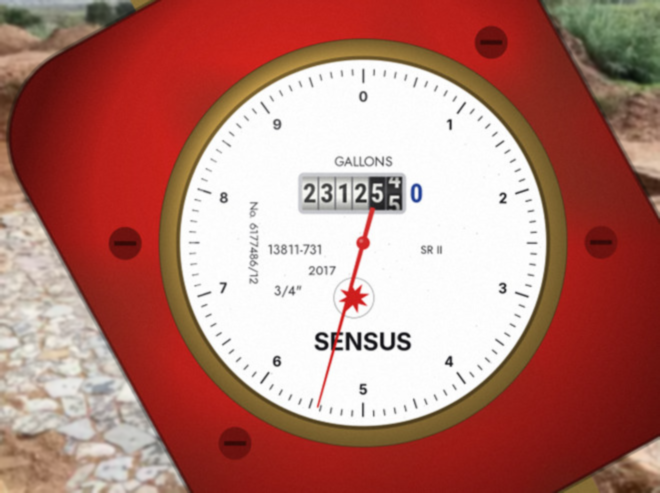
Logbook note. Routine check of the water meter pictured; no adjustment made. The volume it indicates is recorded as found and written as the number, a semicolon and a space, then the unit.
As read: 2312545.4; gal
